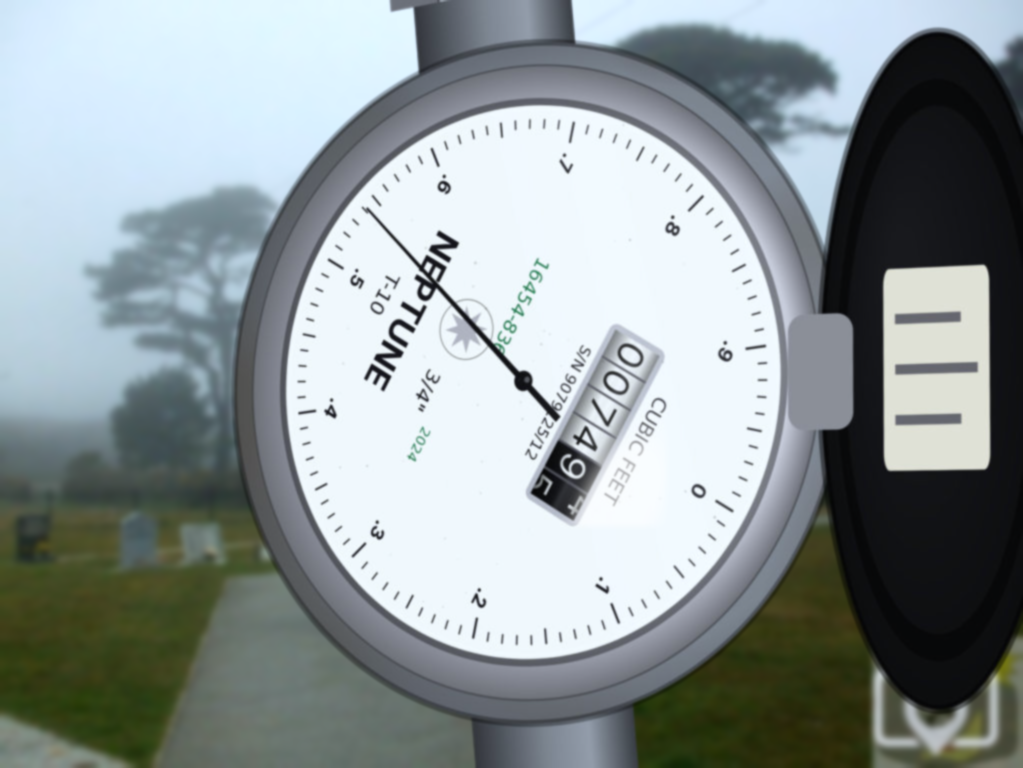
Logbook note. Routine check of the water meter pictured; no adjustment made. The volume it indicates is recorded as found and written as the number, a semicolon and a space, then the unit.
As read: 7494.54; ft³
